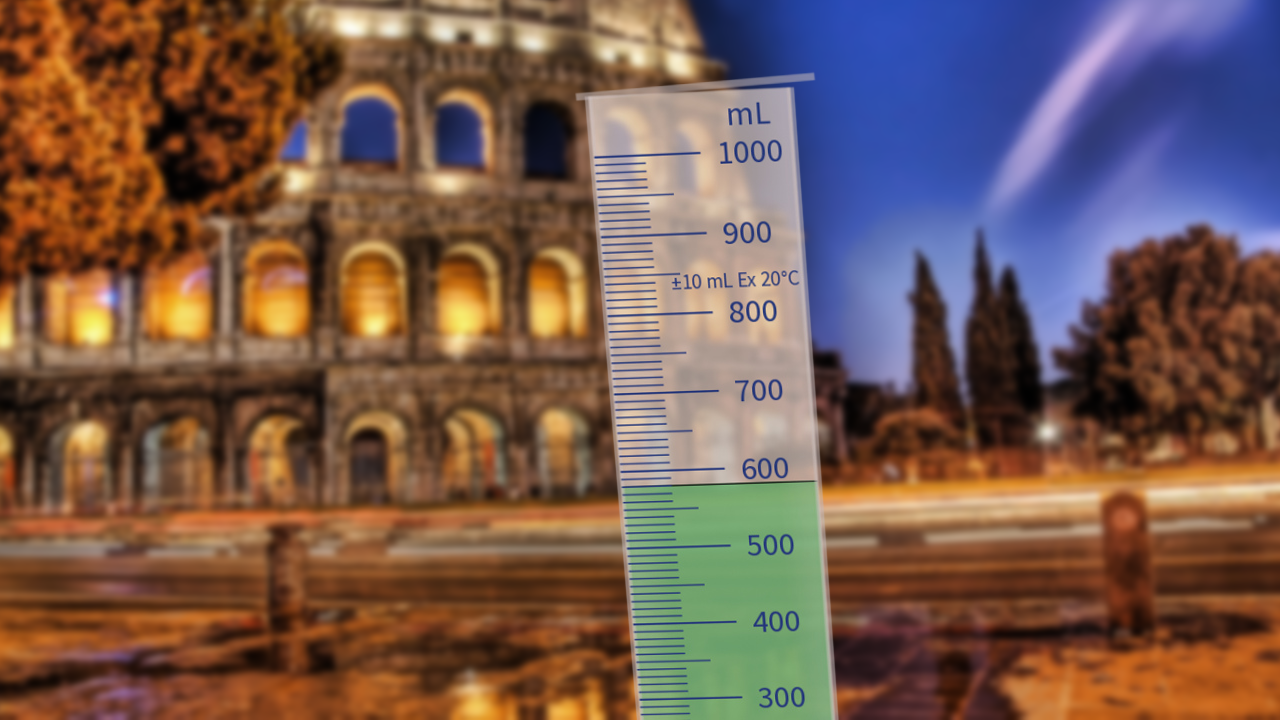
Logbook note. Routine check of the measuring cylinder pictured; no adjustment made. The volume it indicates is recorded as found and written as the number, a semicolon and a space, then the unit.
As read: 580; mL
